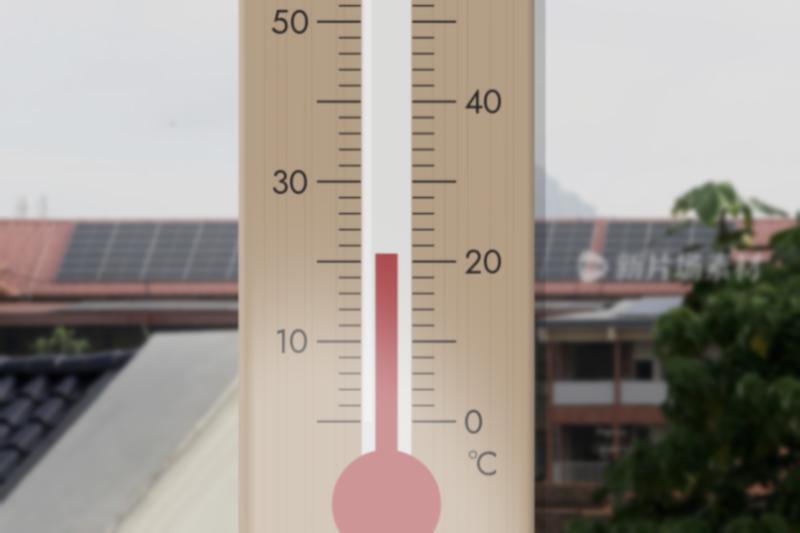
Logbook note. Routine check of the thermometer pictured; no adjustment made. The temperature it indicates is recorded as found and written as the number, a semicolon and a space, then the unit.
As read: 21; °C
